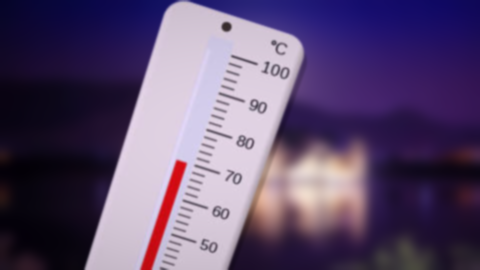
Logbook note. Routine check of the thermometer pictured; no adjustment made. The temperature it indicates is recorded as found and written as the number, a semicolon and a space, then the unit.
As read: 70; °C
